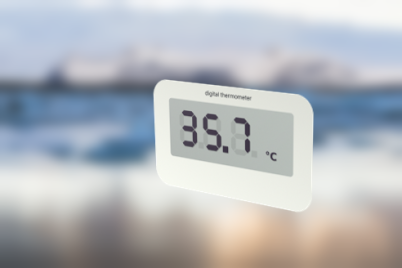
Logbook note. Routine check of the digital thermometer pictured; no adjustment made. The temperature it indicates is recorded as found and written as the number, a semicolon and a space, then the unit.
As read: 35.7; °C
